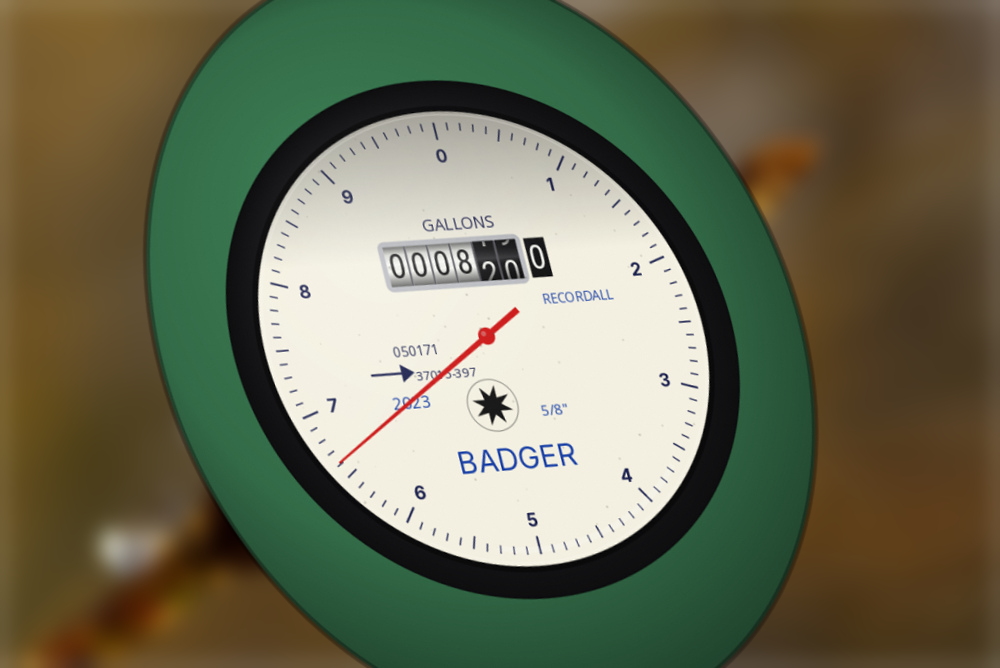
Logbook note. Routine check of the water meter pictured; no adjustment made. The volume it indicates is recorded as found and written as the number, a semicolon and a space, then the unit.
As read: 8196.6; gal
